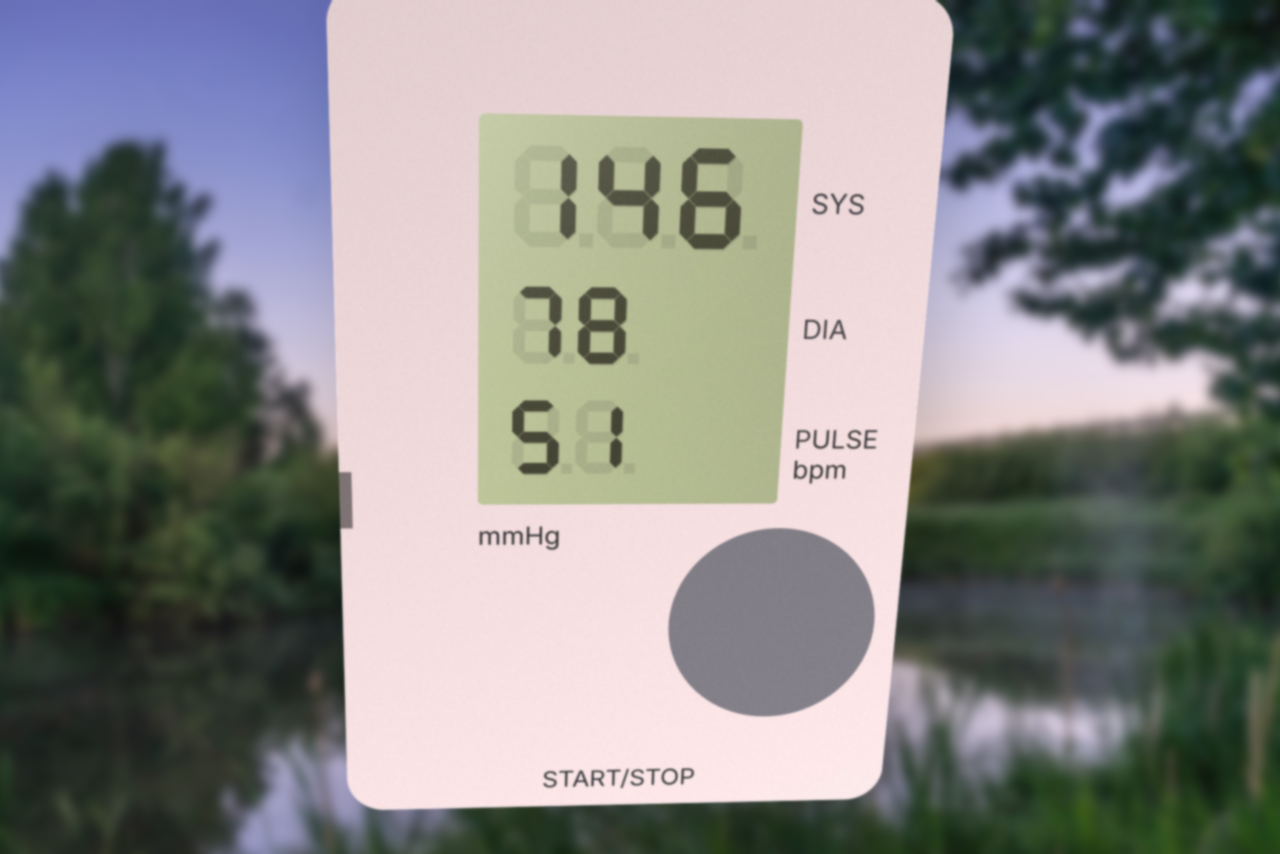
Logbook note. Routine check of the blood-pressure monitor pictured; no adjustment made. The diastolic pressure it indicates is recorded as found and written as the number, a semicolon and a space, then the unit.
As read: 78; mmHg
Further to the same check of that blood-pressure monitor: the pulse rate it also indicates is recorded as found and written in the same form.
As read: 51; bpm
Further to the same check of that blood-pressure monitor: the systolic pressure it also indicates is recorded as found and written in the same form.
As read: 146; mmHg
